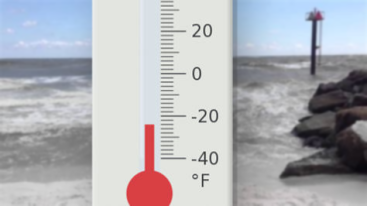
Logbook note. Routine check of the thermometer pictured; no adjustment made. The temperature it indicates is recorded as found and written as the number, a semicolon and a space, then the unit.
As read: -24; °F
